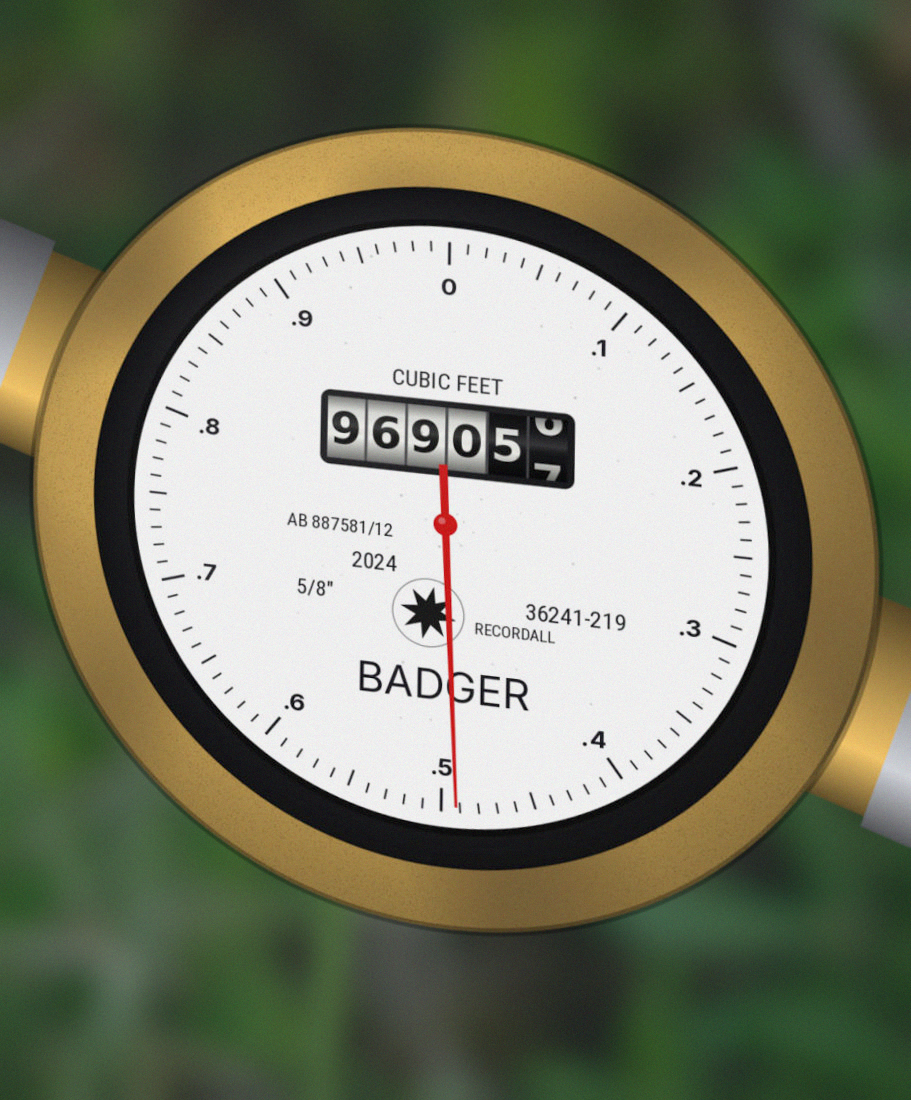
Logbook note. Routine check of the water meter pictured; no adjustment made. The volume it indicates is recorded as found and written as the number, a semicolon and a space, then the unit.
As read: 969056.49; ft³
